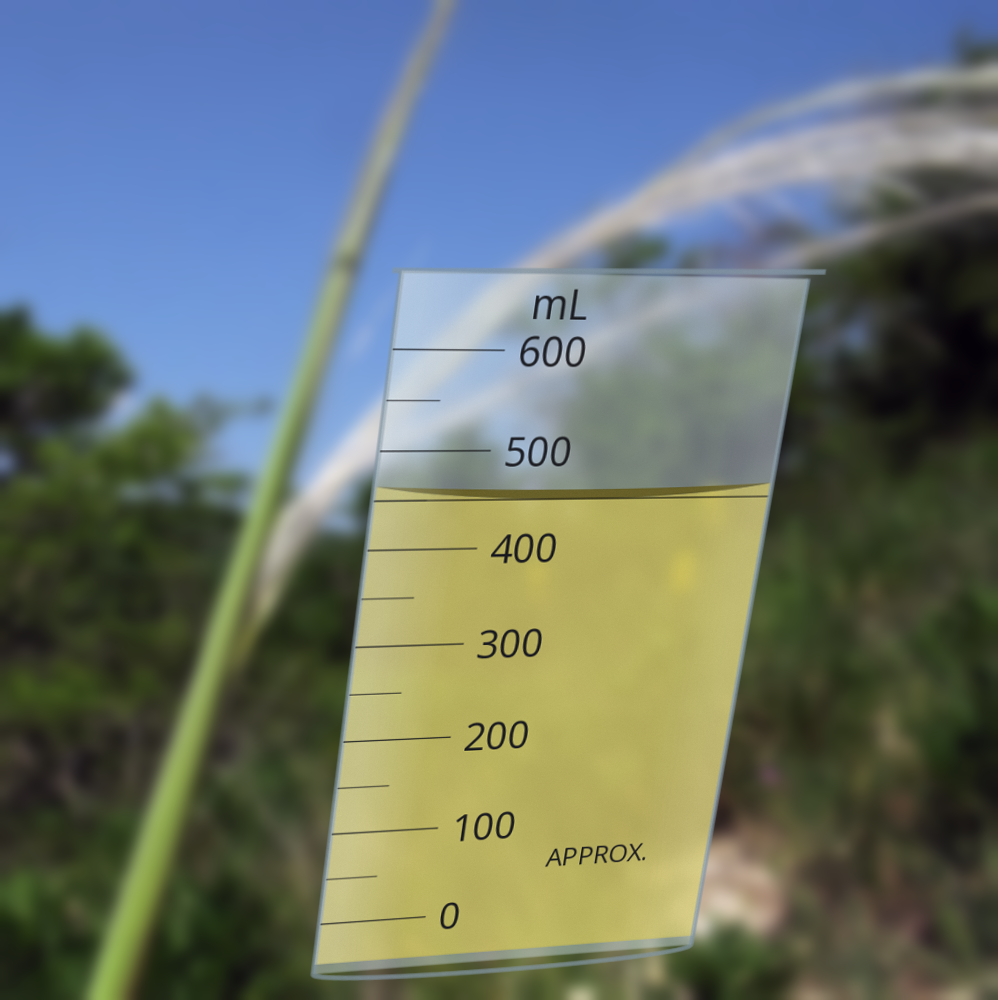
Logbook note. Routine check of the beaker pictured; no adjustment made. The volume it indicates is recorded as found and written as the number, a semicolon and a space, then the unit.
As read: 450; mL
